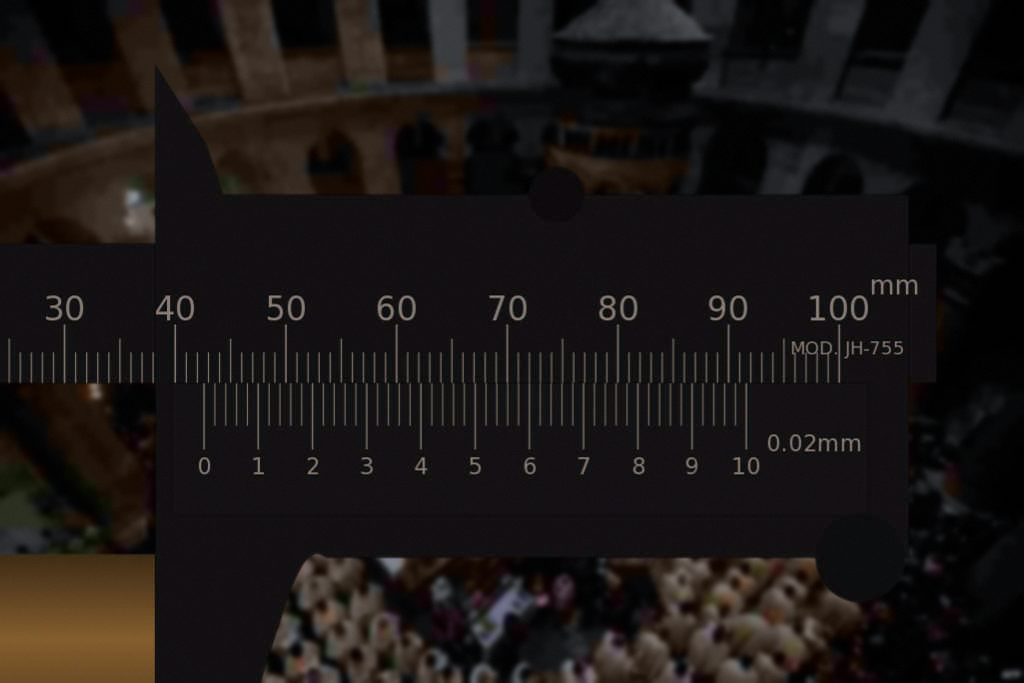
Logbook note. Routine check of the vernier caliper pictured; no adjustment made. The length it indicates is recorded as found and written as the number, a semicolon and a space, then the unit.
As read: 42.6; mm
